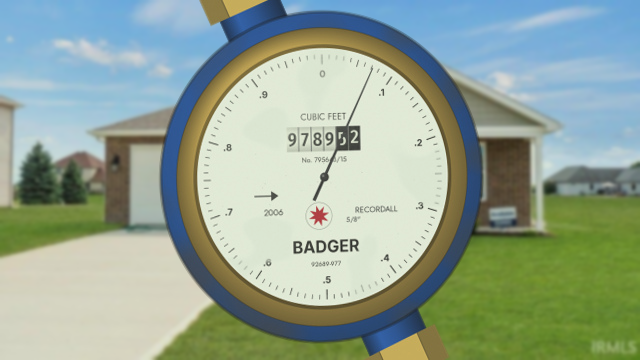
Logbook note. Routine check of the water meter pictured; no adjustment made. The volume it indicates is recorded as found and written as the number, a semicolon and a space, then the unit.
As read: 978952.07; ft³
